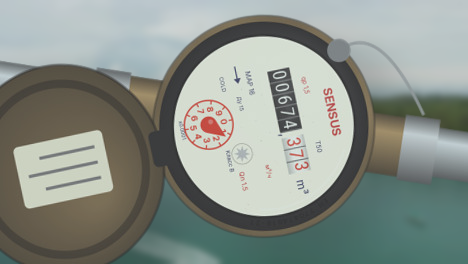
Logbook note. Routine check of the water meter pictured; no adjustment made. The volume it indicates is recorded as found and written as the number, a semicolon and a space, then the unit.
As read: 674.3731; m³
